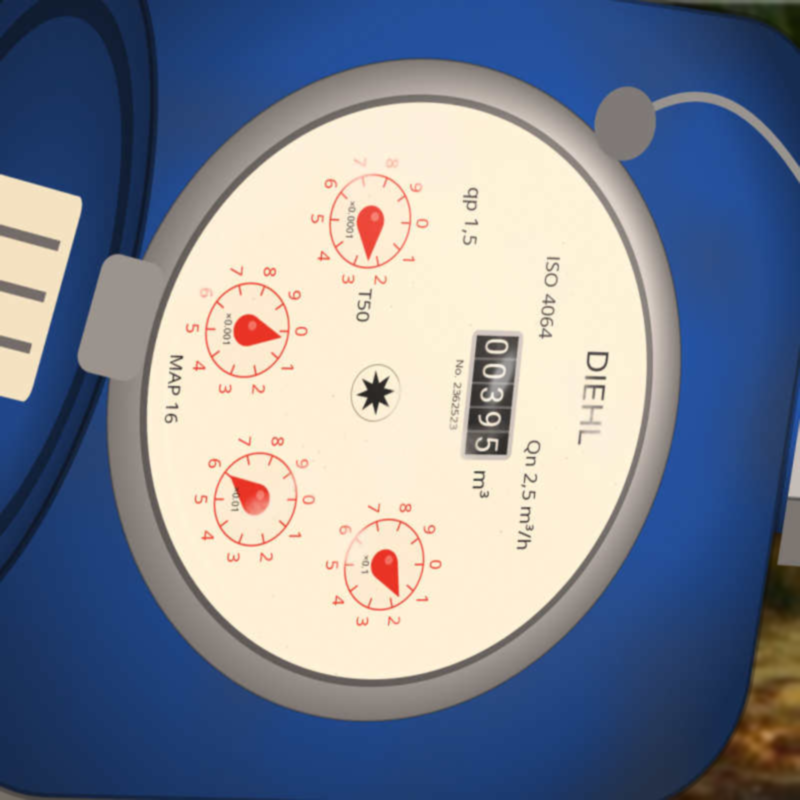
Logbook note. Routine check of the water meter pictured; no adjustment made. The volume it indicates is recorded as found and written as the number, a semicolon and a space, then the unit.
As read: 395.1602; m³
